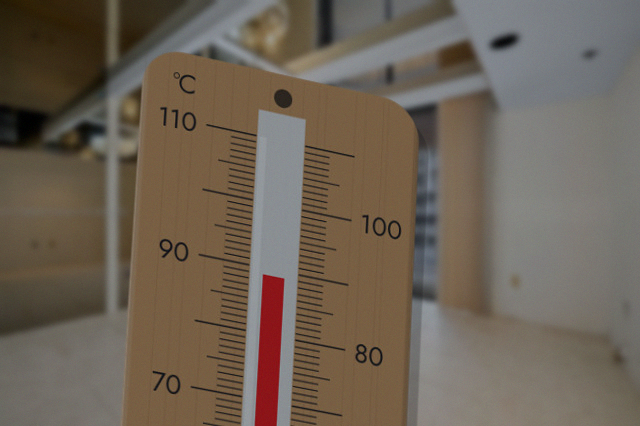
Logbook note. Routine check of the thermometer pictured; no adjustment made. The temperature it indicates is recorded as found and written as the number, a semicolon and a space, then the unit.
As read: 89; °C
